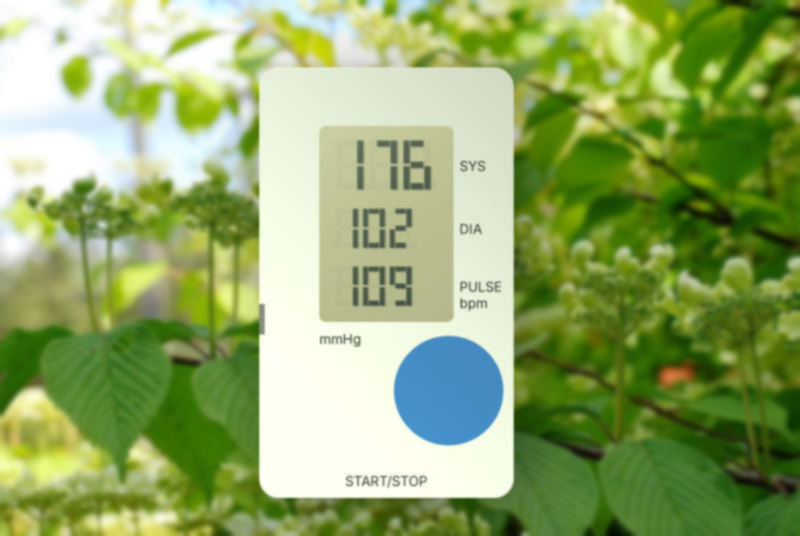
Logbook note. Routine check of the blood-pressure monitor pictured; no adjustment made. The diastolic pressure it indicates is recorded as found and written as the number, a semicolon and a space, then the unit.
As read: 102; mmHg
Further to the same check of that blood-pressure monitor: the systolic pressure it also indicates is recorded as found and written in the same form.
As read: 176; mmHg
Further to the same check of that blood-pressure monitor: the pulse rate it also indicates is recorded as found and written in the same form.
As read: 109; bpm
